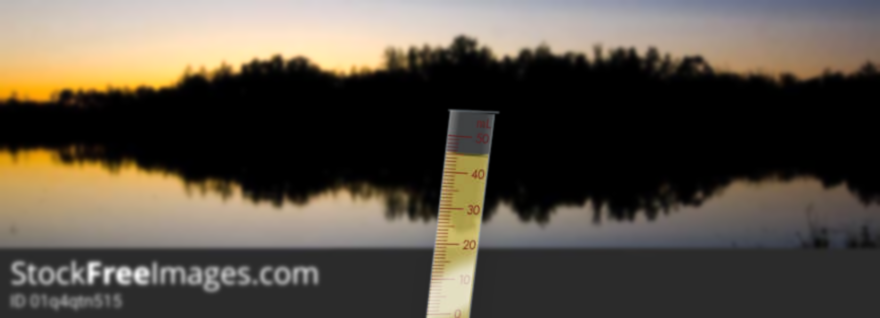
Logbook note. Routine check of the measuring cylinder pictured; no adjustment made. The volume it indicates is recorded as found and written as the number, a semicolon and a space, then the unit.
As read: 45; mL
